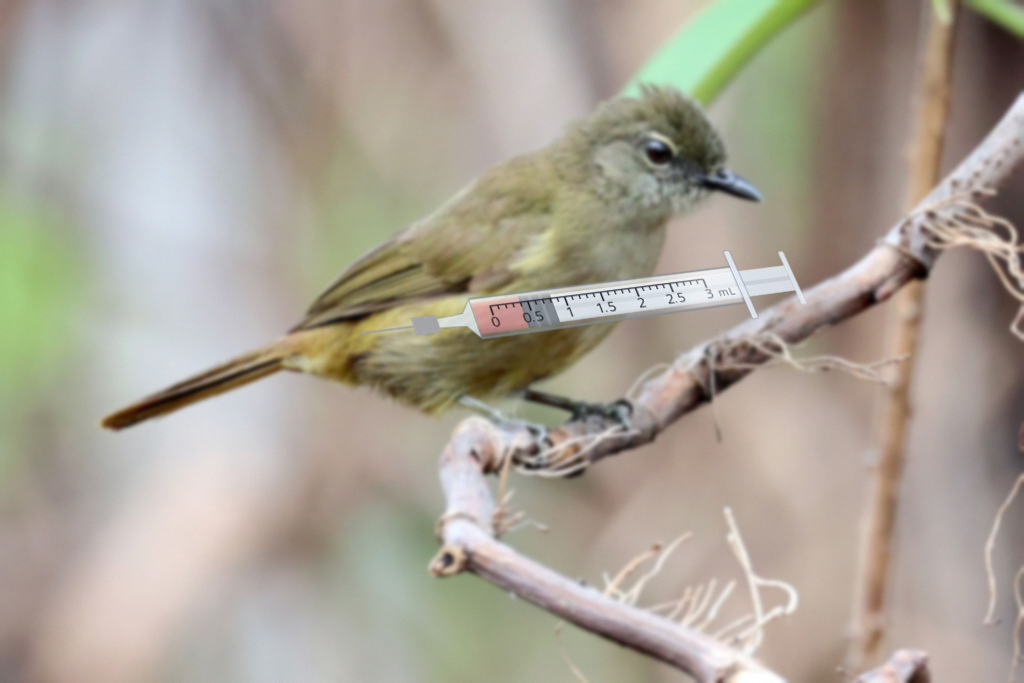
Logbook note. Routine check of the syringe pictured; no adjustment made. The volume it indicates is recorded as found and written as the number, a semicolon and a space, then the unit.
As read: 0.4; mL
